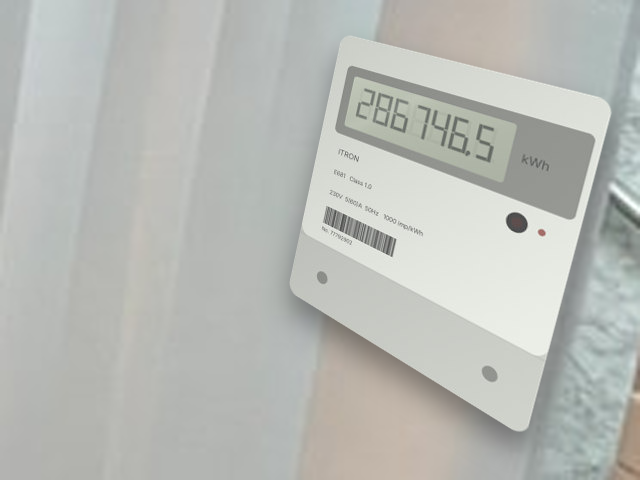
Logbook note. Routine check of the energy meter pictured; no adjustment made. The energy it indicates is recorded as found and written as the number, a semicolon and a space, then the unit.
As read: 286746.5; kWh
